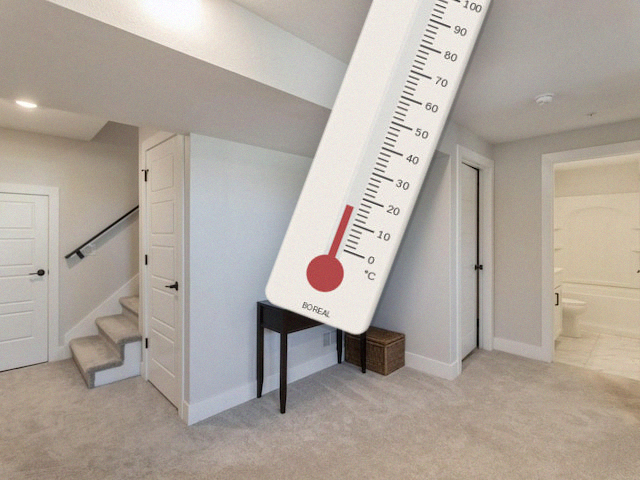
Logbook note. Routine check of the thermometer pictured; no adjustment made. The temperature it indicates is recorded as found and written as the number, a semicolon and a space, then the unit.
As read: 16; °C
